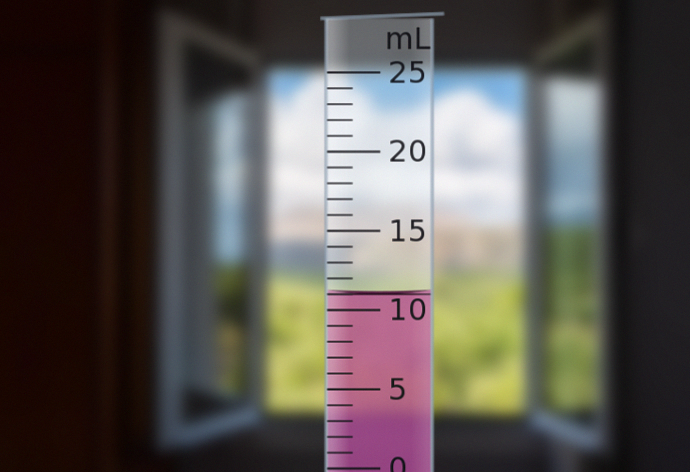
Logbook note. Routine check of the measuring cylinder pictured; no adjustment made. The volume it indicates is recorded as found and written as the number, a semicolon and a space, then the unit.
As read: 11; mL
